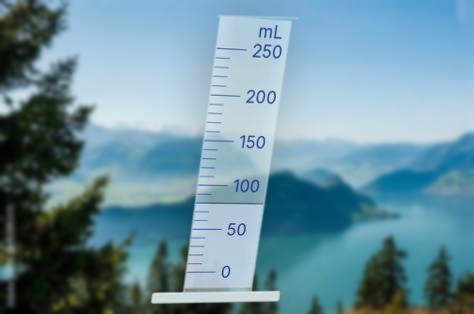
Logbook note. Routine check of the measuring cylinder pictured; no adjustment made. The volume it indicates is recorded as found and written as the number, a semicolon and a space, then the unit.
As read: 80; mL
